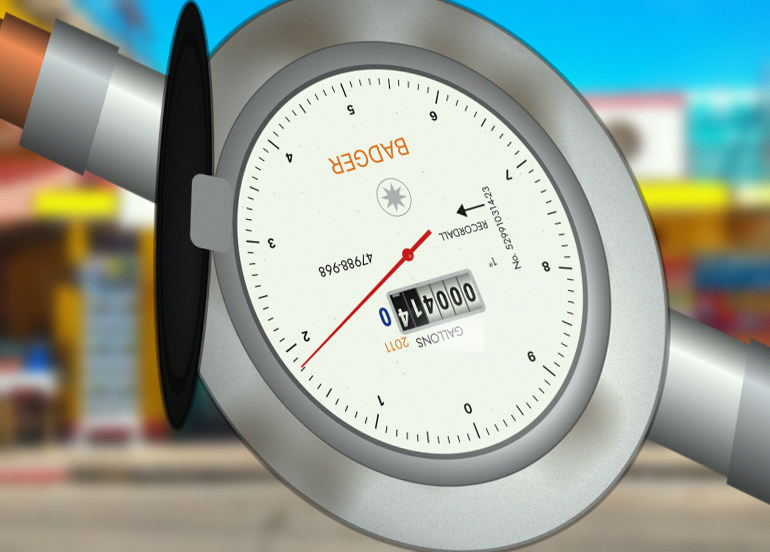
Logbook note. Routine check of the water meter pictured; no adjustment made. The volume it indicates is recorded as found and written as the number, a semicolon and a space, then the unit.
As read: 4141.8; gal
